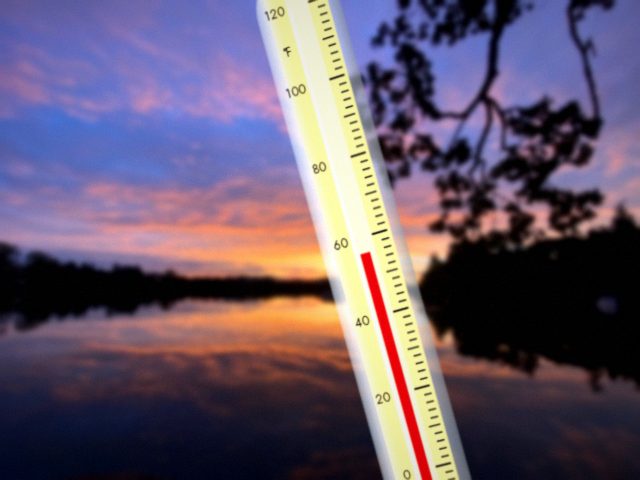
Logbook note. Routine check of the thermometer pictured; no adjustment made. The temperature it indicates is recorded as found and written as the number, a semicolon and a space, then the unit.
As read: 56; °F
